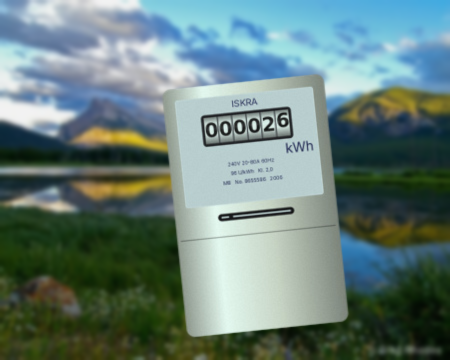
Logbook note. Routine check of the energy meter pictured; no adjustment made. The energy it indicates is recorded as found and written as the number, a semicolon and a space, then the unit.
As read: 26; kWh
